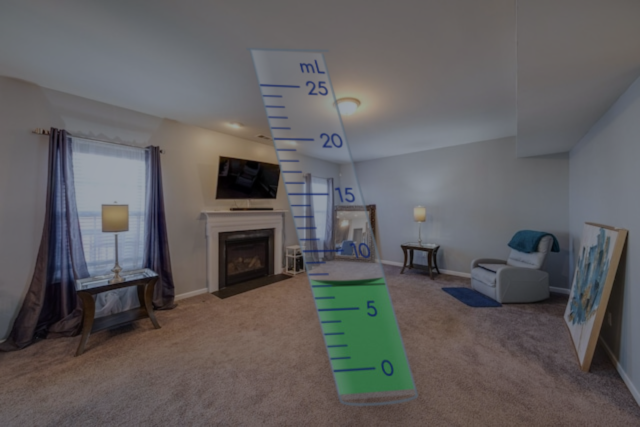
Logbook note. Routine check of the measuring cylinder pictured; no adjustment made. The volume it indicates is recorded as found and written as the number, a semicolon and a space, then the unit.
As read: 7; mL
